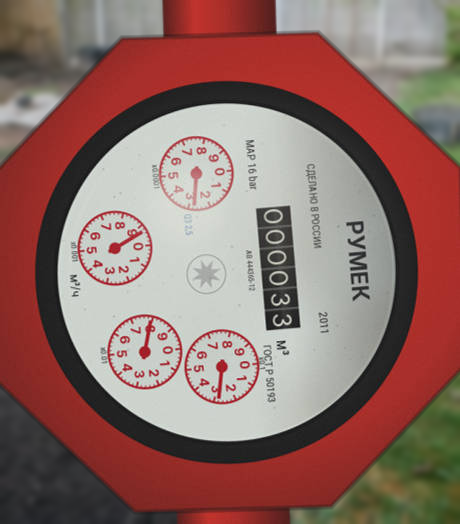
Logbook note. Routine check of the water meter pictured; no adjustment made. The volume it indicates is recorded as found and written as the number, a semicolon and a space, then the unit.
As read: 33.2792; m³
